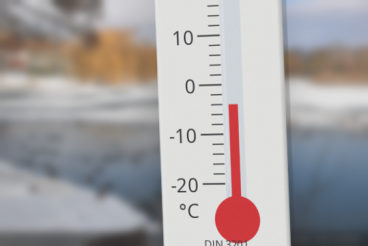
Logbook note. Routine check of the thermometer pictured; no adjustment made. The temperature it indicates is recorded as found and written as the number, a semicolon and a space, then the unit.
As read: -4; °C
